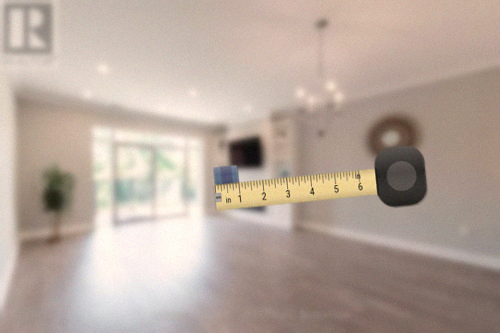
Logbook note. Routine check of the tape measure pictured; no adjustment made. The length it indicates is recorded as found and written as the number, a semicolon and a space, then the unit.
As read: 1; in
